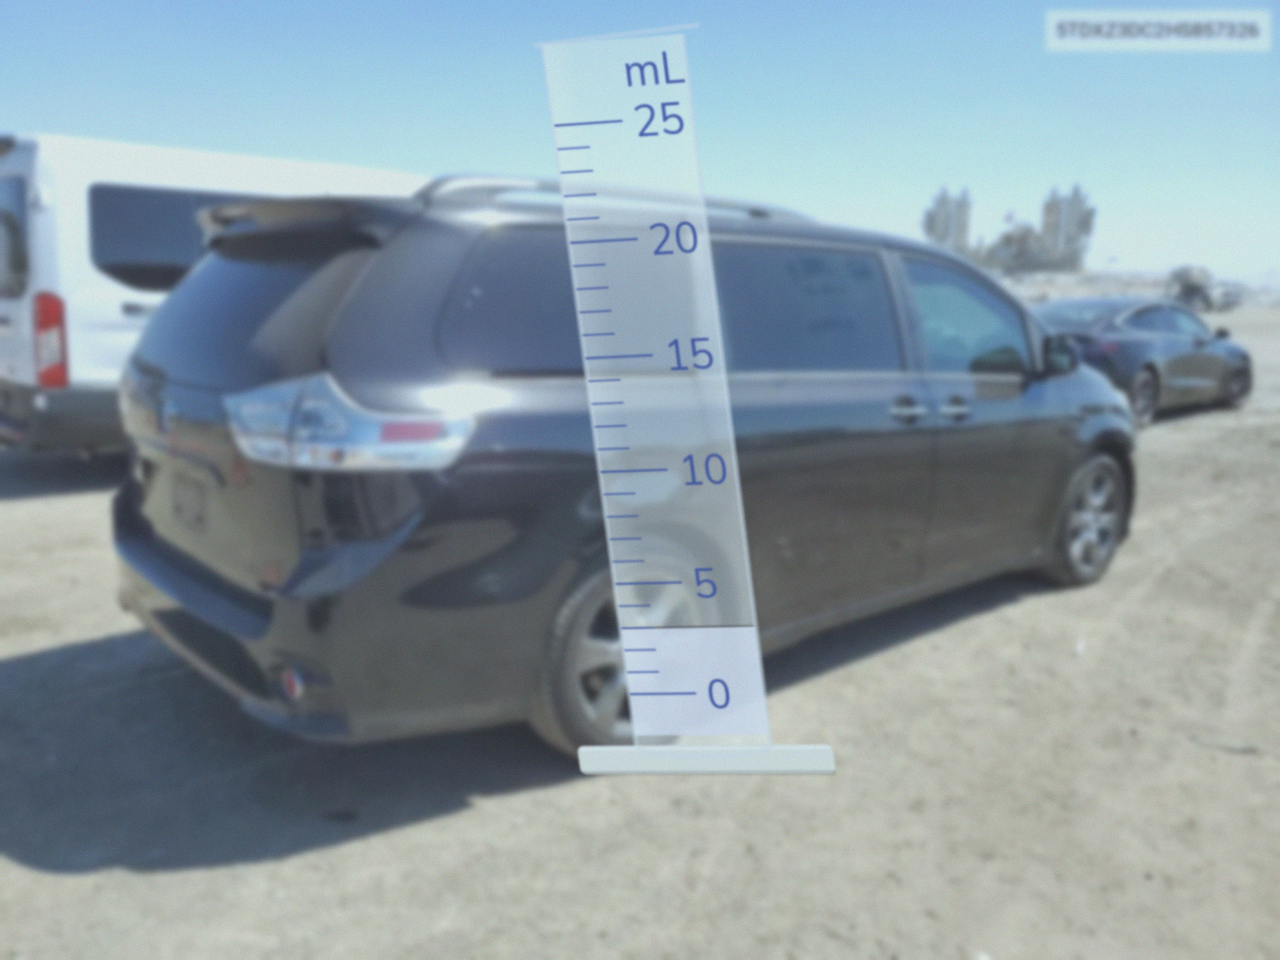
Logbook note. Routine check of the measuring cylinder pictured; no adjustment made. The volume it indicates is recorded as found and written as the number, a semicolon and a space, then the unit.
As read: 3; mL
